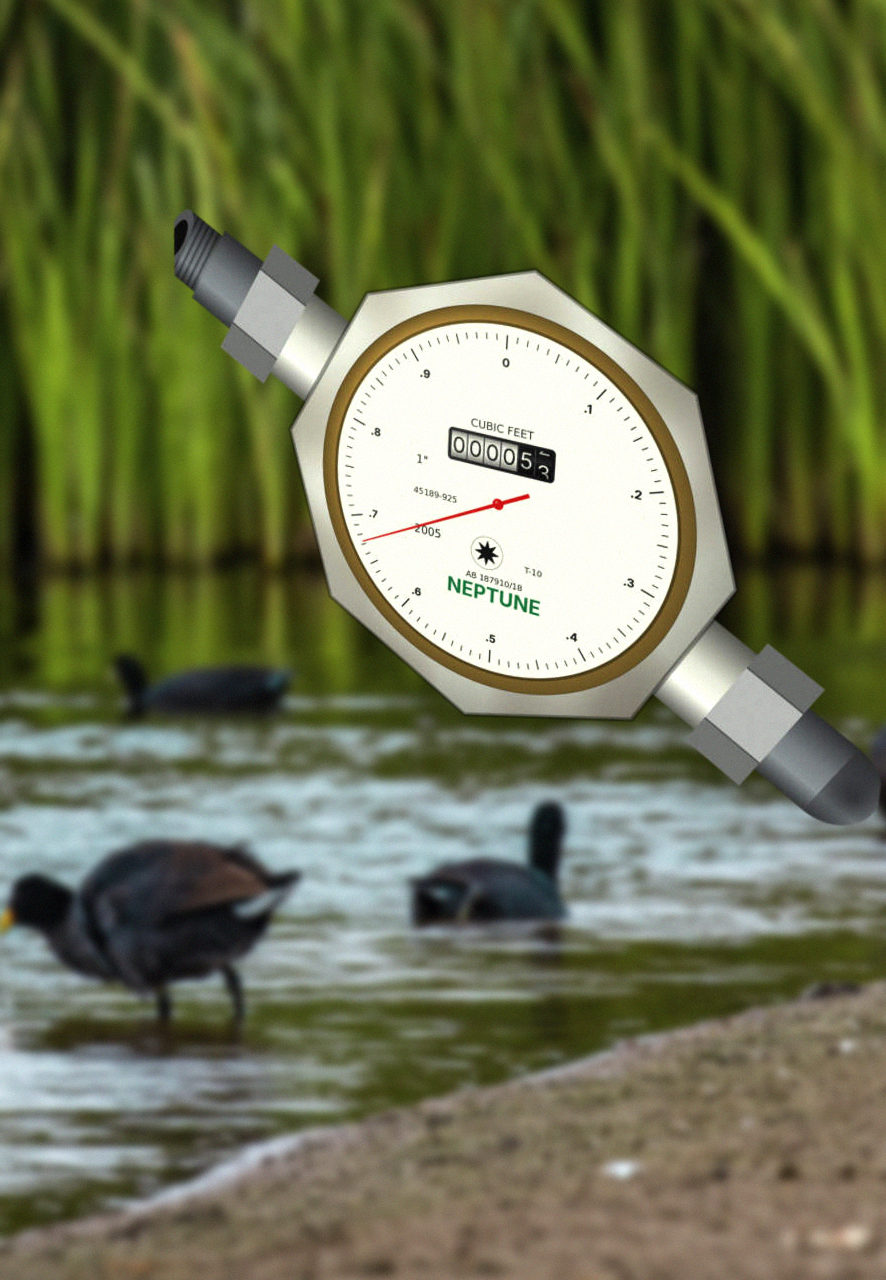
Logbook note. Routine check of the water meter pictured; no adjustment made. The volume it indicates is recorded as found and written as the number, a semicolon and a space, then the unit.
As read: 52.67; ft³
